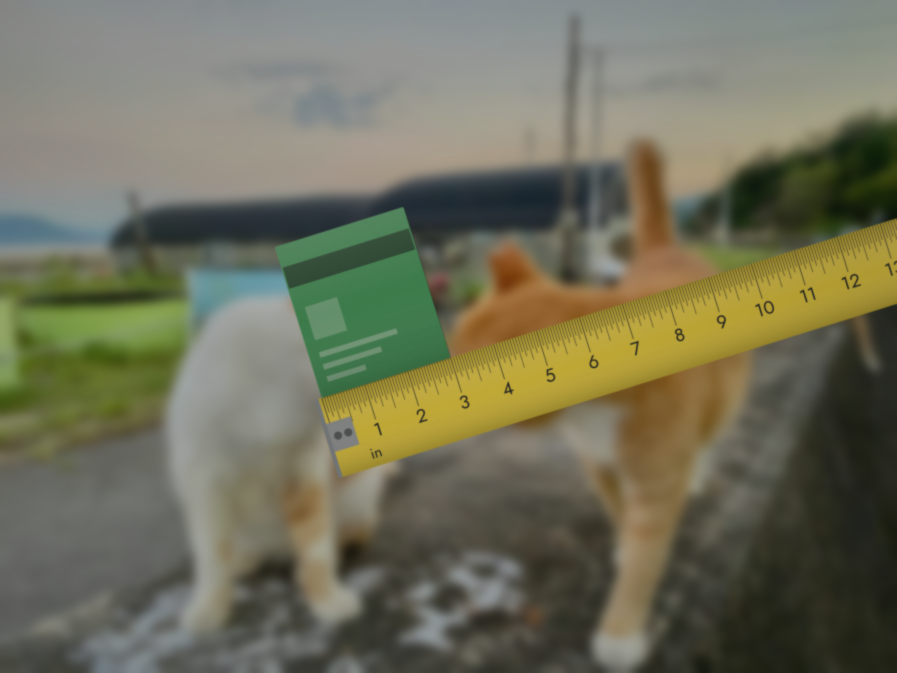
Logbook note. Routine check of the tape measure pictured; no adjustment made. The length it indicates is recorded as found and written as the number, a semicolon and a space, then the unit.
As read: 3; in
